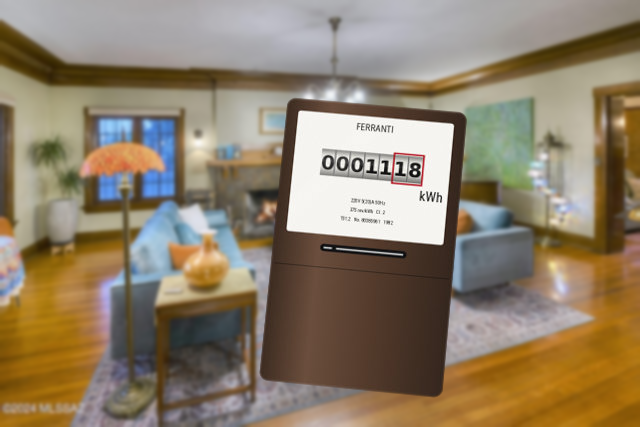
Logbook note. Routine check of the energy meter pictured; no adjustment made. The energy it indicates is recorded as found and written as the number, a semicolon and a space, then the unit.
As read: 11.18; kWh
